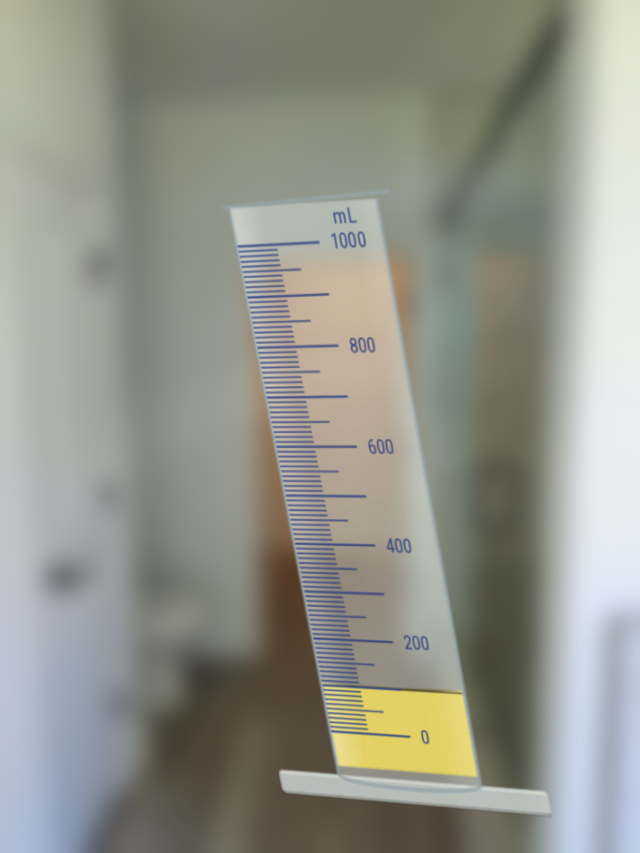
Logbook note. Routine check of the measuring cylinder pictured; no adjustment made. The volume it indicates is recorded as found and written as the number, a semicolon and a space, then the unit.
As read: 100; mL
